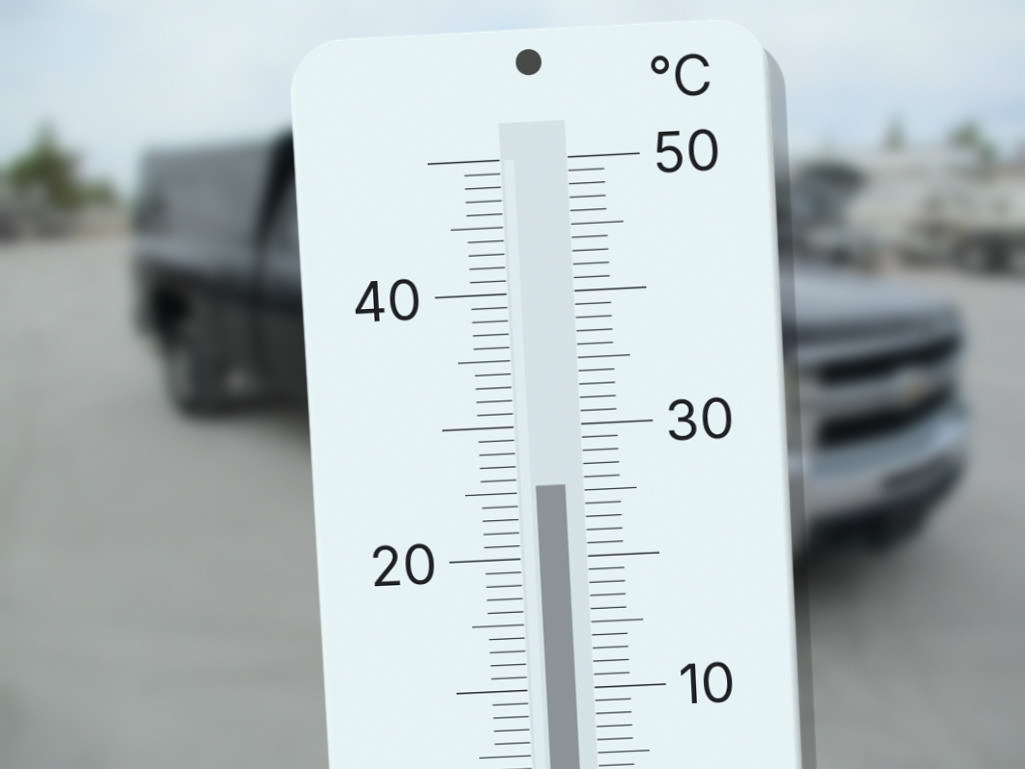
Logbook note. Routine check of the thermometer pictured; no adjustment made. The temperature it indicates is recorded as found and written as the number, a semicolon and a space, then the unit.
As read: 25.5; °C
